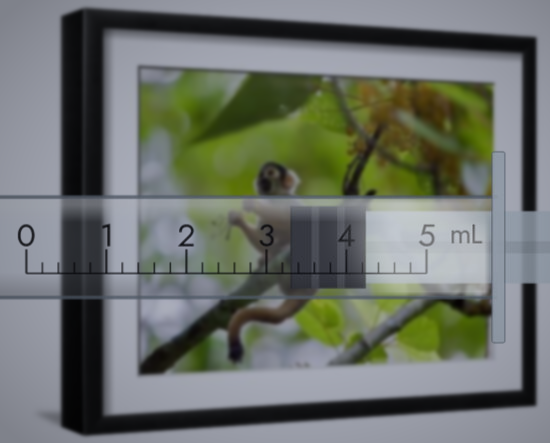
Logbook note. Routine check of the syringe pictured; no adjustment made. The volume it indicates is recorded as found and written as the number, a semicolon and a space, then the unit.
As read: 3.3; mL
